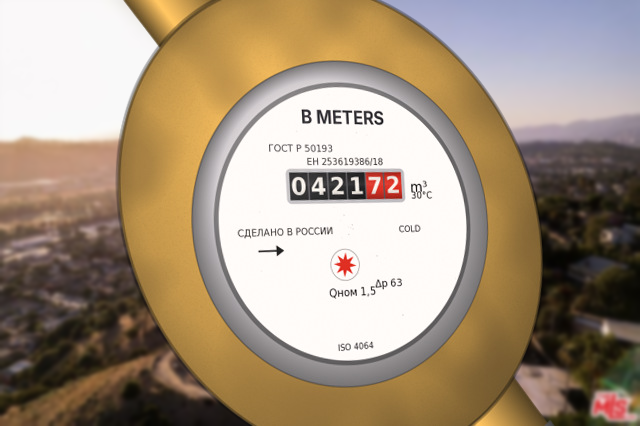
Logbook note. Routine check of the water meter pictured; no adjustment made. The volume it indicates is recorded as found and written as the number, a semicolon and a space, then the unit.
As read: 421.72; m³
